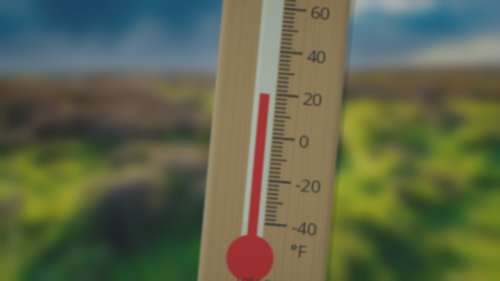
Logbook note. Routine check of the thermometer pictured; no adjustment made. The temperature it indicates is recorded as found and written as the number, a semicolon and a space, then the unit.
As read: 20; °F
